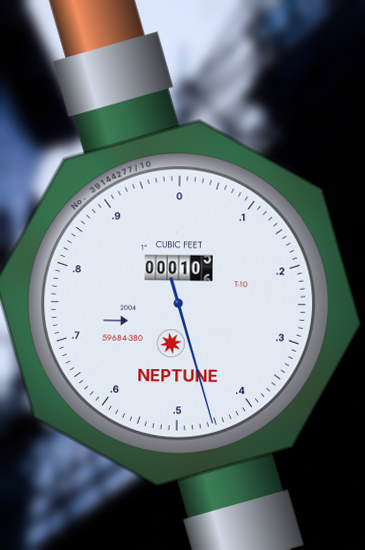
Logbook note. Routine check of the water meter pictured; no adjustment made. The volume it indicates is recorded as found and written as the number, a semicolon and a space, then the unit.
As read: 105.45; ft³
